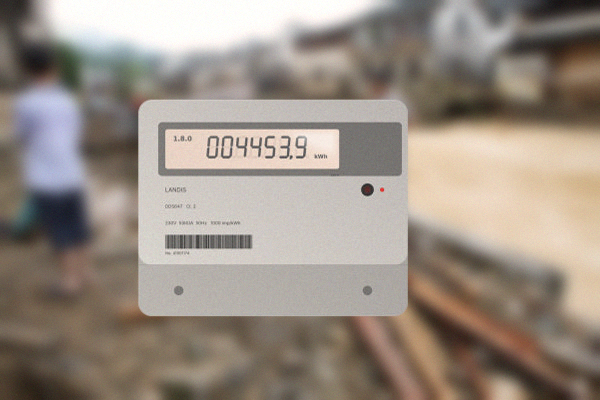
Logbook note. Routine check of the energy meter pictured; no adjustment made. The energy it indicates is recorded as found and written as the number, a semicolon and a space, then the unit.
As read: 4453.9; kWh
